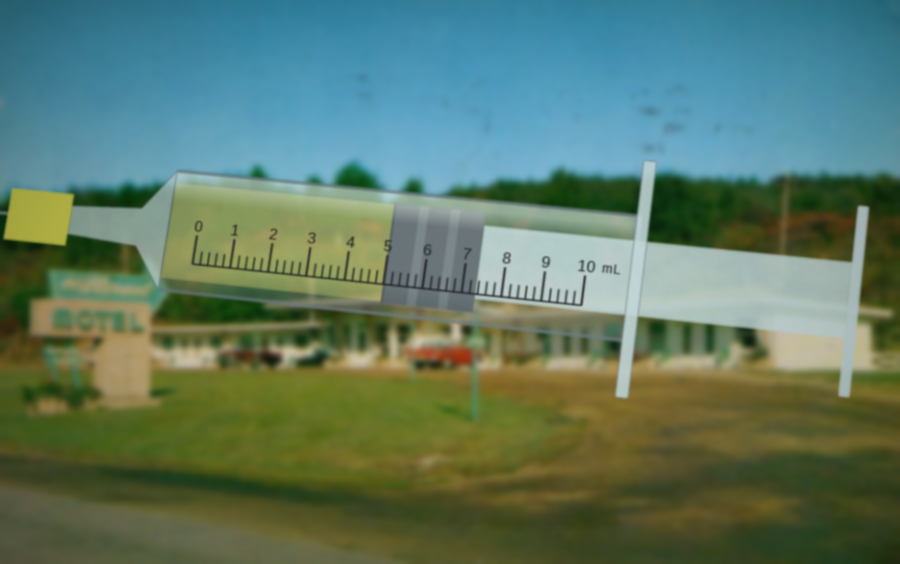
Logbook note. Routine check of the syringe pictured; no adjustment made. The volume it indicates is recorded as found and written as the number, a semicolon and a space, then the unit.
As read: 5; mL
